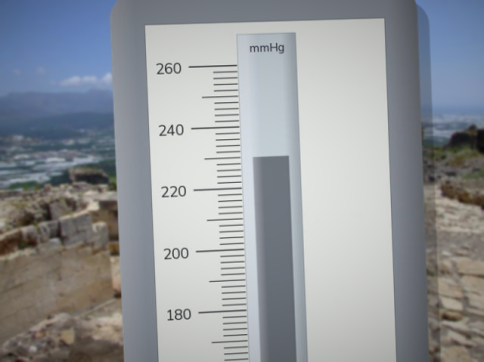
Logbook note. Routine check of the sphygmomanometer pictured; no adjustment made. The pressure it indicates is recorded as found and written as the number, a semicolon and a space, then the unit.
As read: 230; mmHg
